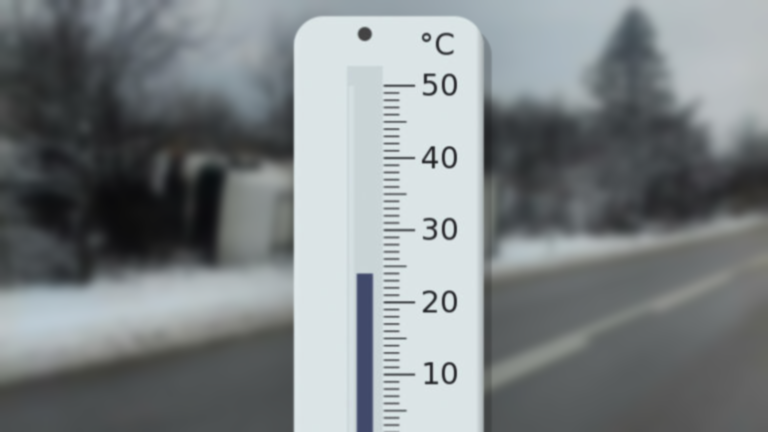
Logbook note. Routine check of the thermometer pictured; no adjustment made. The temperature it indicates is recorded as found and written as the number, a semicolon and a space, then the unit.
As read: 24; °C
